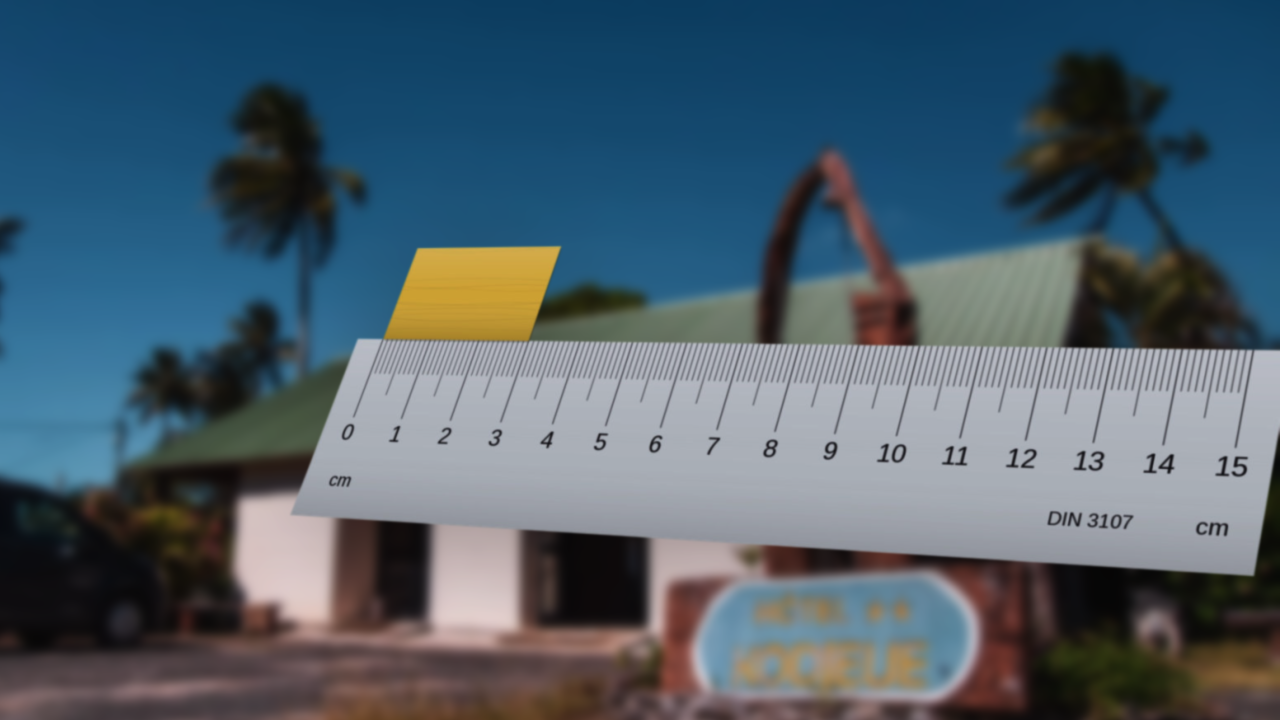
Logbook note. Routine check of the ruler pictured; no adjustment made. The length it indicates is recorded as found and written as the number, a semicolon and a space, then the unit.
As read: 3; cm
